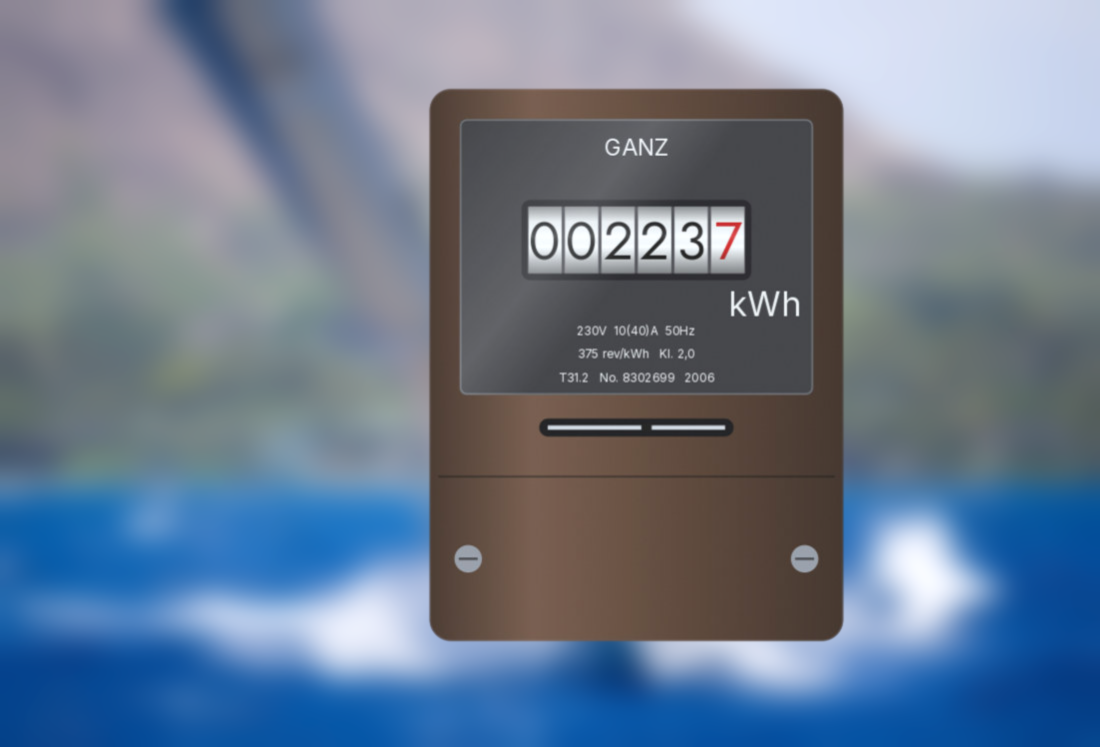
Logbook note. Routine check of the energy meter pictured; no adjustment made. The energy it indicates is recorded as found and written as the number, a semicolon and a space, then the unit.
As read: 223.7; kWh
